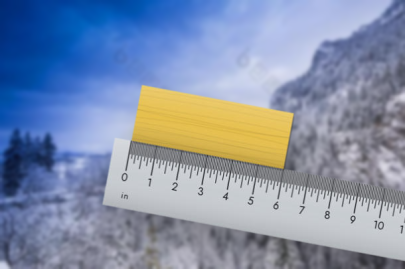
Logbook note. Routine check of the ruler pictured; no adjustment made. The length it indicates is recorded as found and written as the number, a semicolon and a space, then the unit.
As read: 6; in
